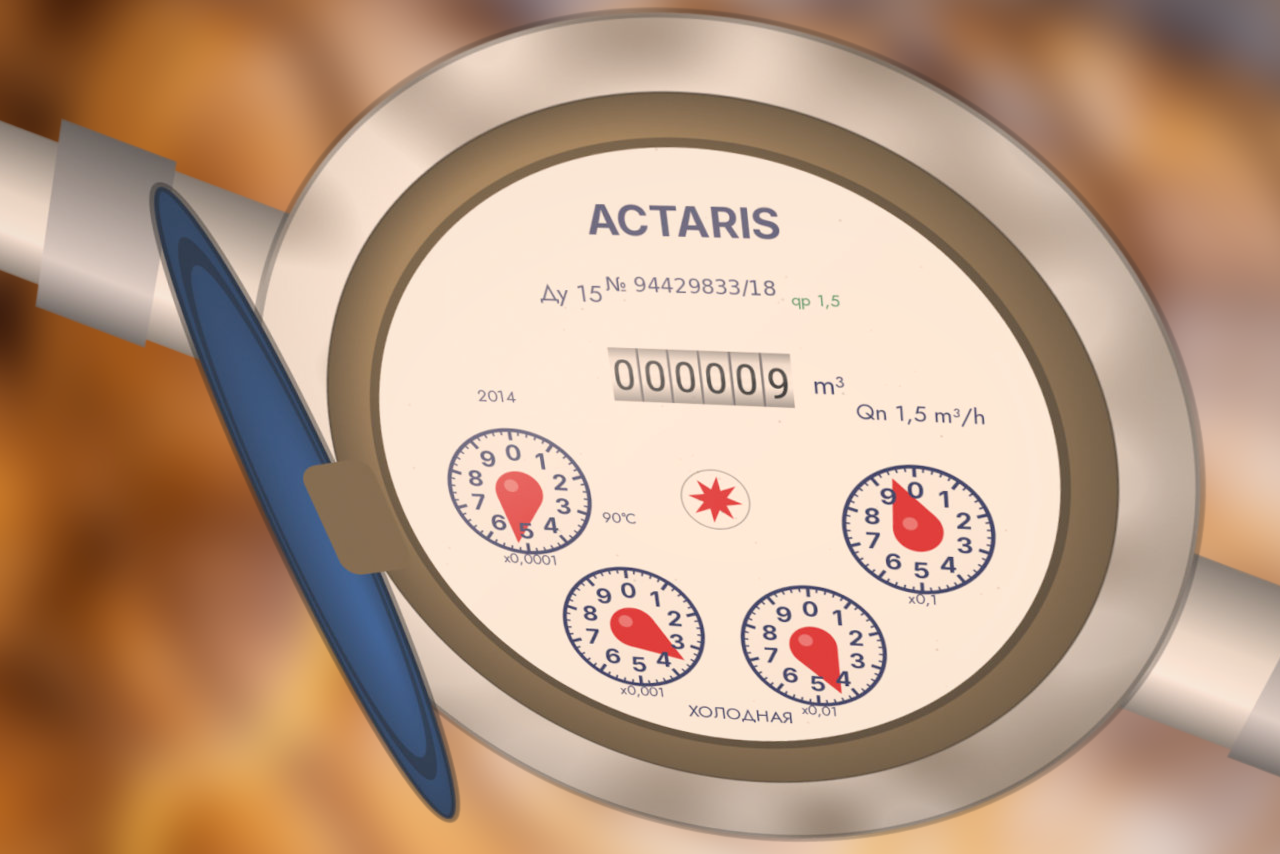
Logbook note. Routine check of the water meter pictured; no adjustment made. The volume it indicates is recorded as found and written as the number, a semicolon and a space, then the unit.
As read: 8.9435; m³
